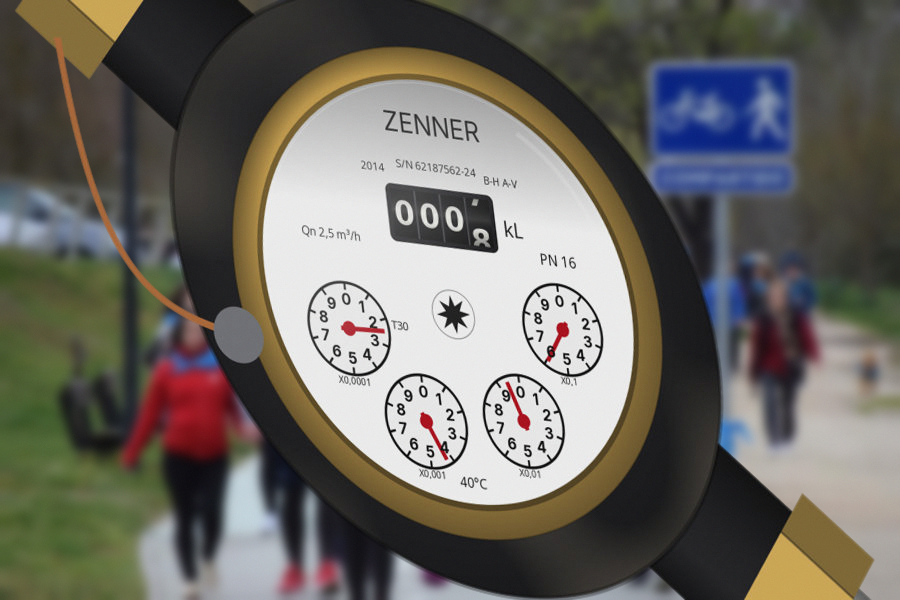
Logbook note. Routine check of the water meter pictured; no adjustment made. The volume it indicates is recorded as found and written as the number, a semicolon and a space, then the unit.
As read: 7.5942; kL
